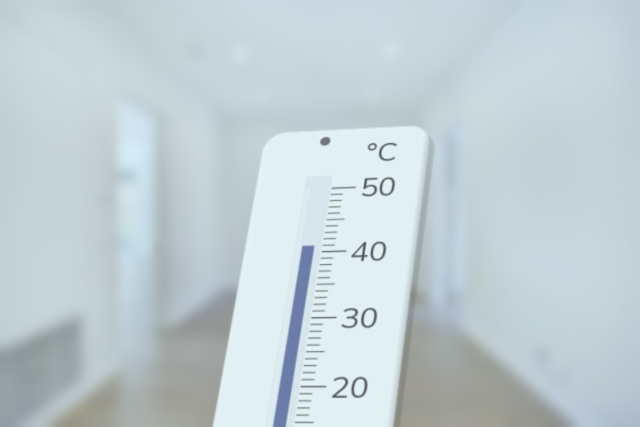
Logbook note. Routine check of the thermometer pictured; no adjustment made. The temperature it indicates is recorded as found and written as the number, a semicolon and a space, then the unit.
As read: 41; °C
